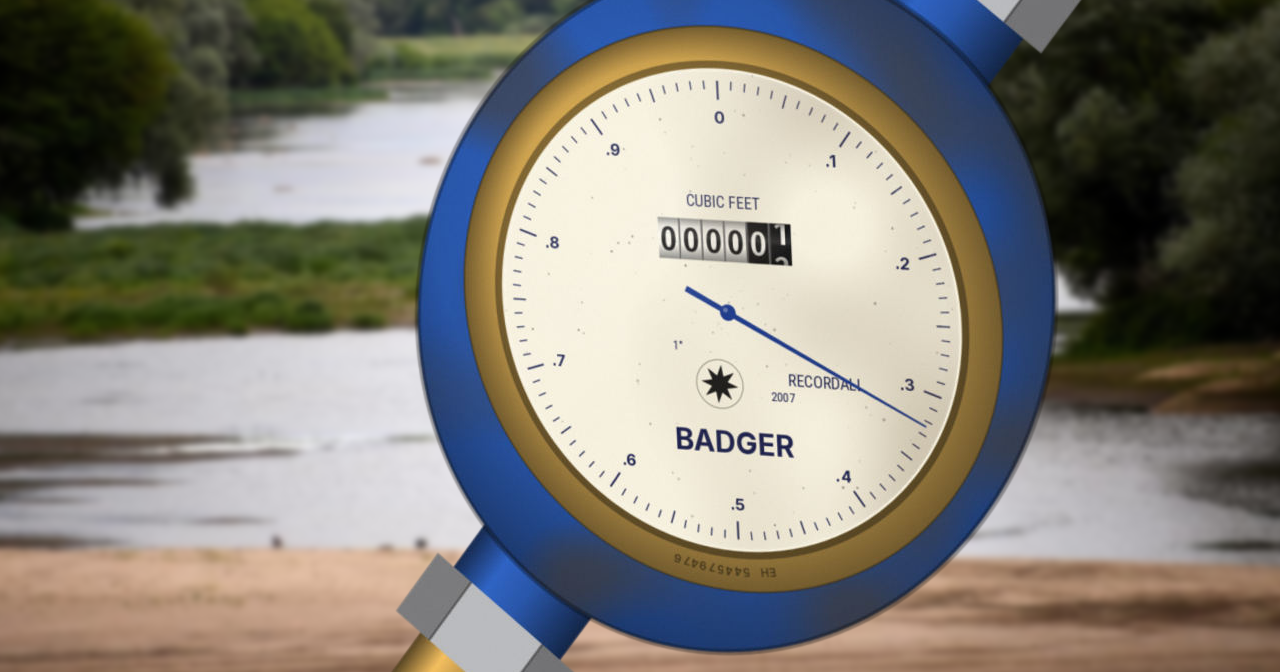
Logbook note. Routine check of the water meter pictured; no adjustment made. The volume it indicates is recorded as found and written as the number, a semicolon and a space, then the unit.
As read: 1.32; ft³
